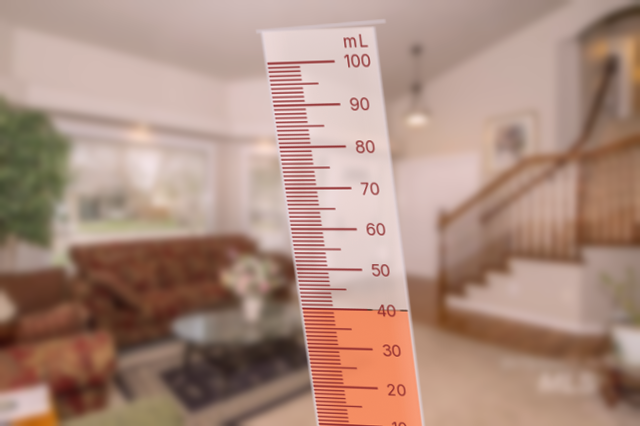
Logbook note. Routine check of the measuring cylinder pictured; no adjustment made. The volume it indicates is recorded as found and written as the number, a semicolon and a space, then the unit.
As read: 40; mL
